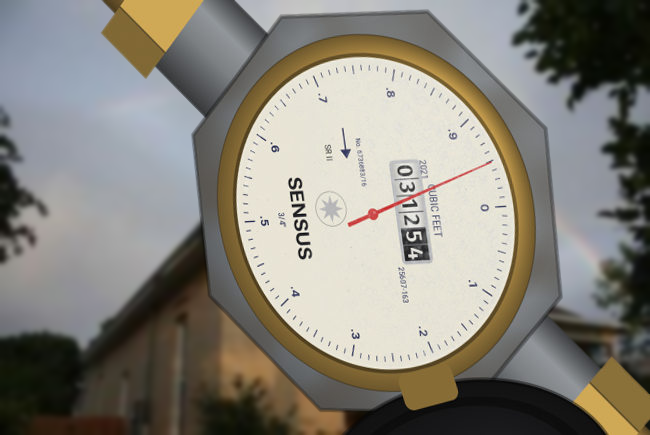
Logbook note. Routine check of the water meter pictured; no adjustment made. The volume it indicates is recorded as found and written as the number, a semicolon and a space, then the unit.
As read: 31253.95; ft³
